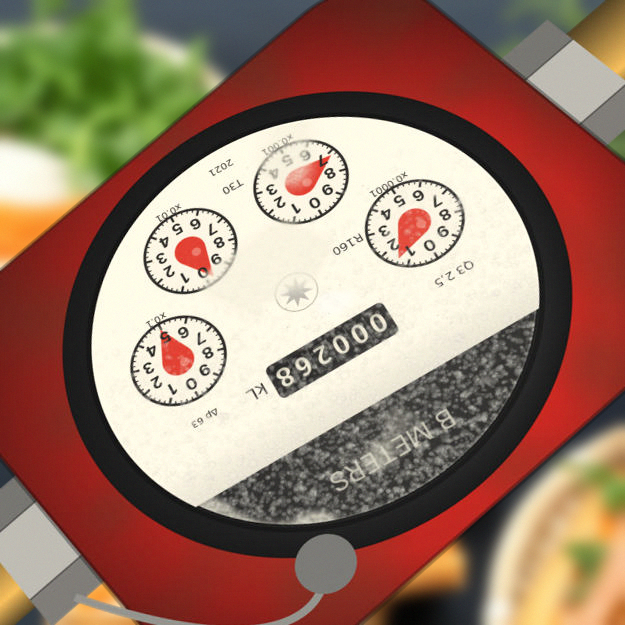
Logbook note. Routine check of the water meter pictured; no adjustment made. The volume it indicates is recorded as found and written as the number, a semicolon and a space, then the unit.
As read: 268.4971; kL
